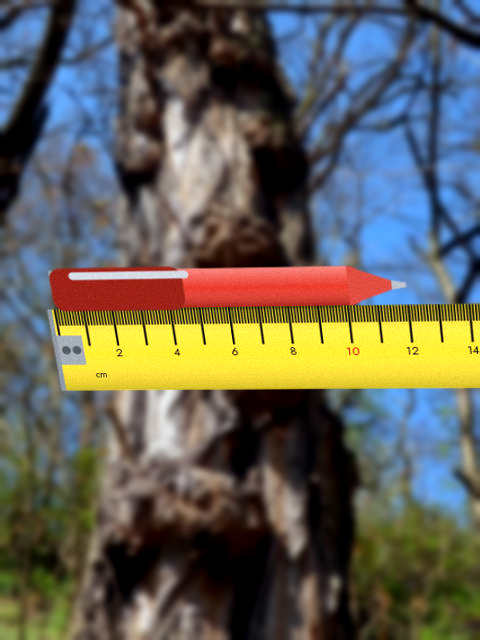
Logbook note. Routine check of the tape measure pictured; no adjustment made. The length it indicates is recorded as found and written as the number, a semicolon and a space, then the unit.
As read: 12; cm
